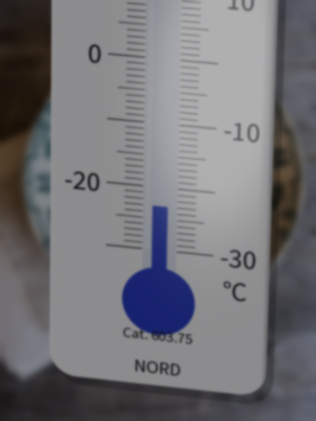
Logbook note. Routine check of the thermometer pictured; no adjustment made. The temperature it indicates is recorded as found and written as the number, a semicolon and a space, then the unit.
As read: -23; °C
